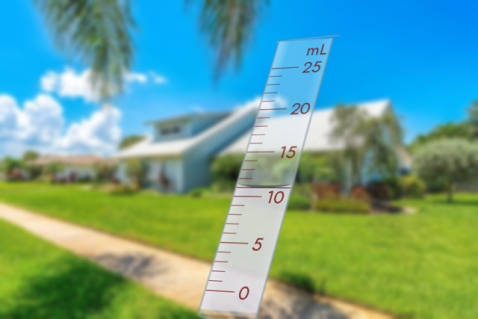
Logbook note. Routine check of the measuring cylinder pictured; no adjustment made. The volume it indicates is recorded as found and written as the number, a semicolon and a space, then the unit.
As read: 11; mL
